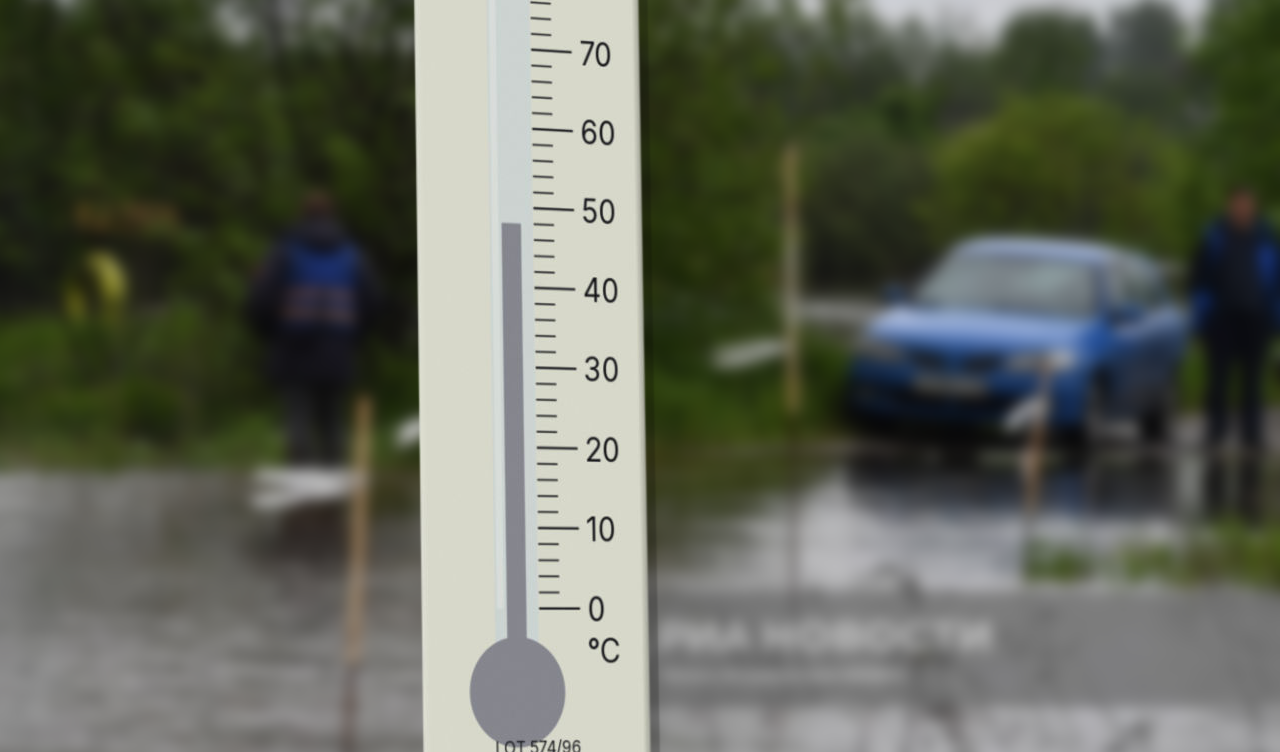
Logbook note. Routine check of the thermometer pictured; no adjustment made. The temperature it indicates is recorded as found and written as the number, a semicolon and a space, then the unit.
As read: 48; °C
